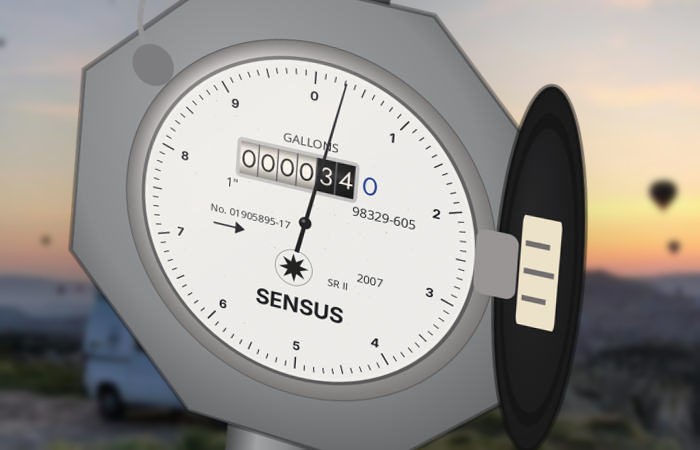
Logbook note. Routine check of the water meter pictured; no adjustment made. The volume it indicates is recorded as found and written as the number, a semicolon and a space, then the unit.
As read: 340.3; gal
